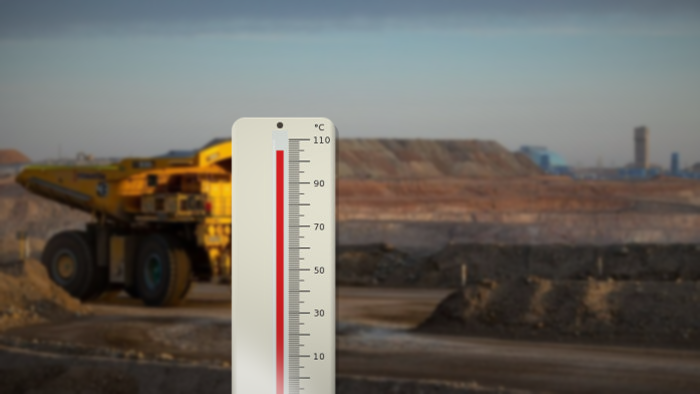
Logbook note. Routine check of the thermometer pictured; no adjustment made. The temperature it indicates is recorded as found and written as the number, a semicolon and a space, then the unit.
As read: 105; °C
